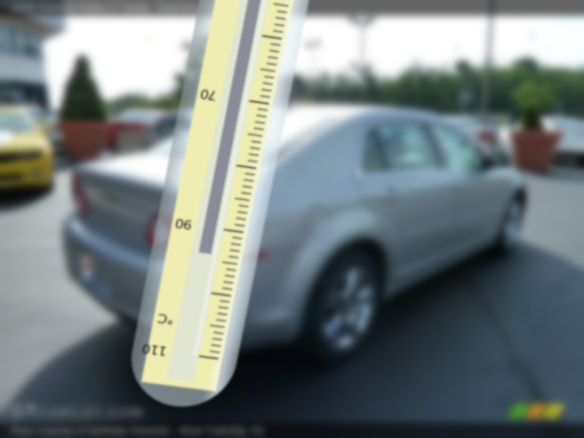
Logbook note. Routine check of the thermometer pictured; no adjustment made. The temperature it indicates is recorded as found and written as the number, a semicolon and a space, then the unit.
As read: 94; °C
